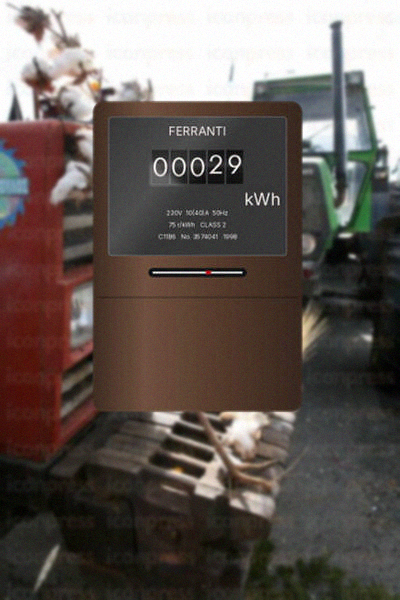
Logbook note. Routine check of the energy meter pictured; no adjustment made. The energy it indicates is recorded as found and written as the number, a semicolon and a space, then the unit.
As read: 29; kWh
